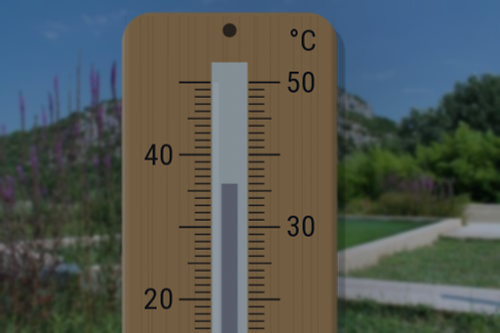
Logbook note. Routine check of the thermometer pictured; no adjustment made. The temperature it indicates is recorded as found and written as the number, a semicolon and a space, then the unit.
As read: 36; °C
